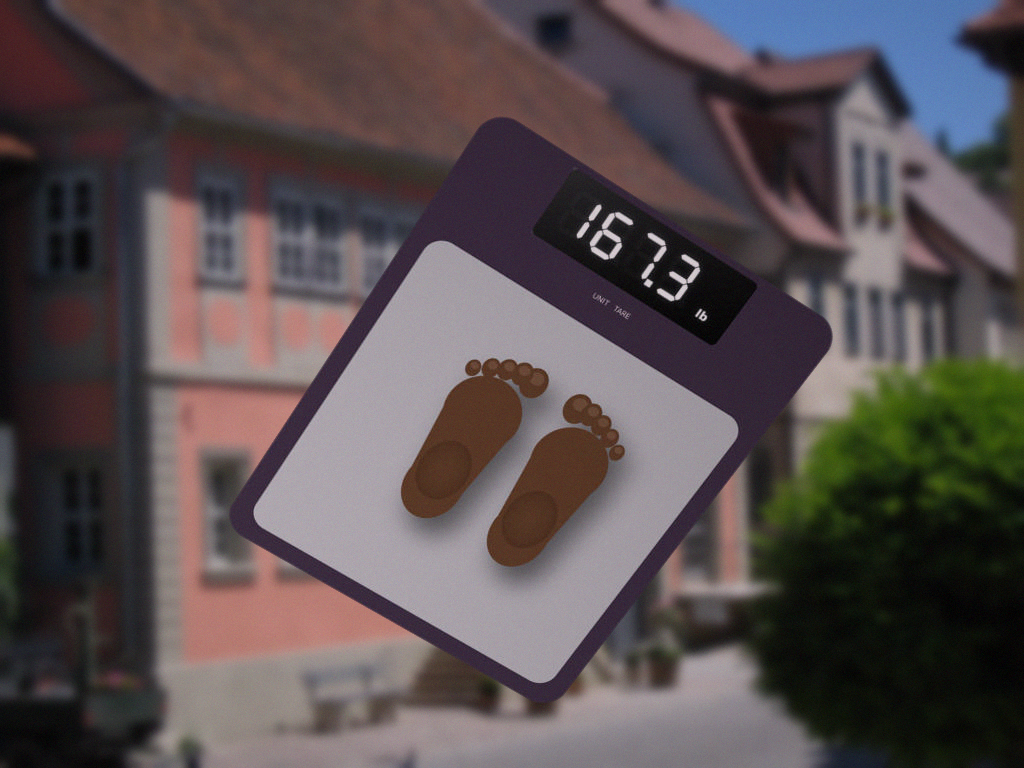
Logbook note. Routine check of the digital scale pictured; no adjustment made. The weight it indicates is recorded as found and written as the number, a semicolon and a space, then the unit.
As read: 167.3; lb
